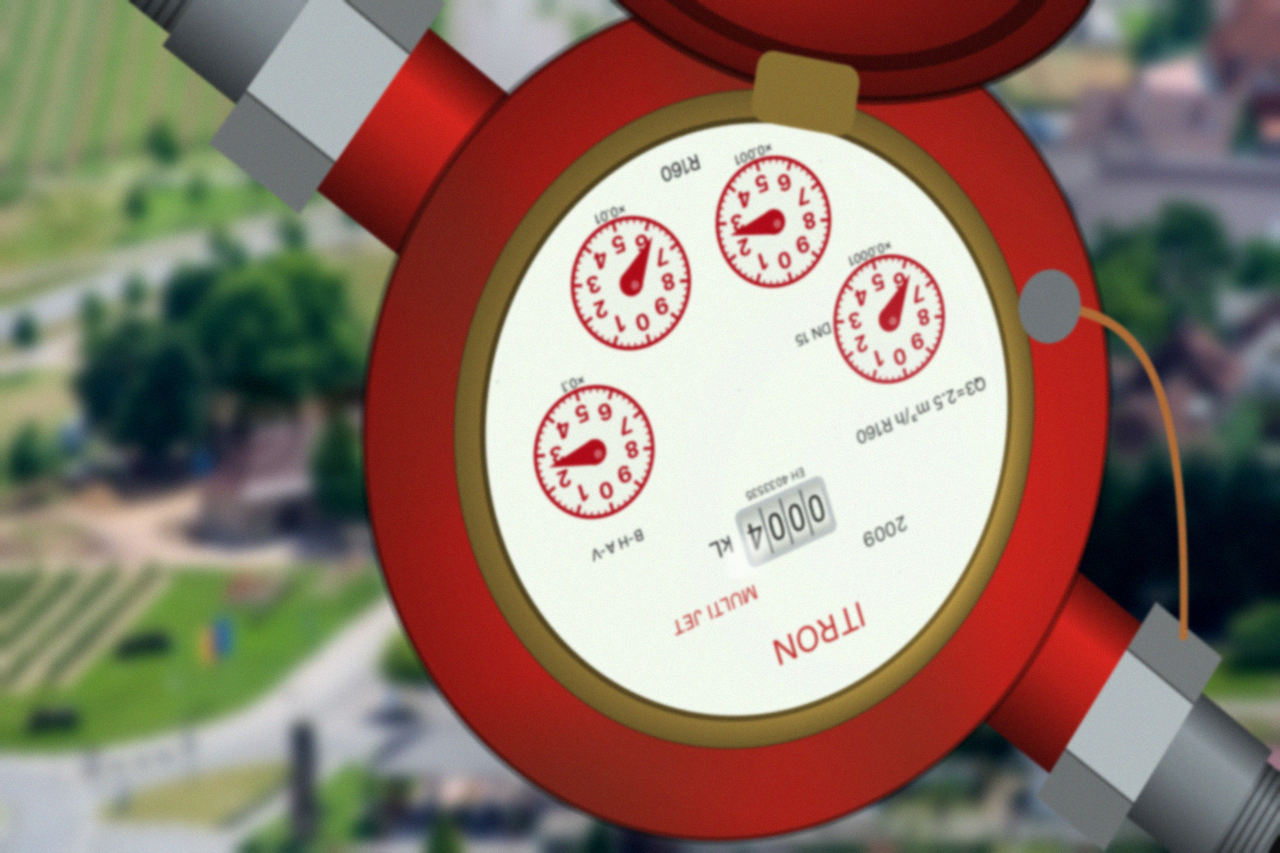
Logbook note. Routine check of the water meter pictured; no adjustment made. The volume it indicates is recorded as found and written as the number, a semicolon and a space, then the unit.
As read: 4.2626; kL
